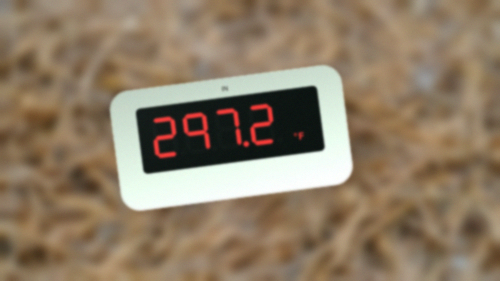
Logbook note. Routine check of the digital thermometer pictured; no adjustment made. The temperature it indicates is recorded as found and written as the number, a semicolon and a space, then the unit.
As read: 297.2; °F
